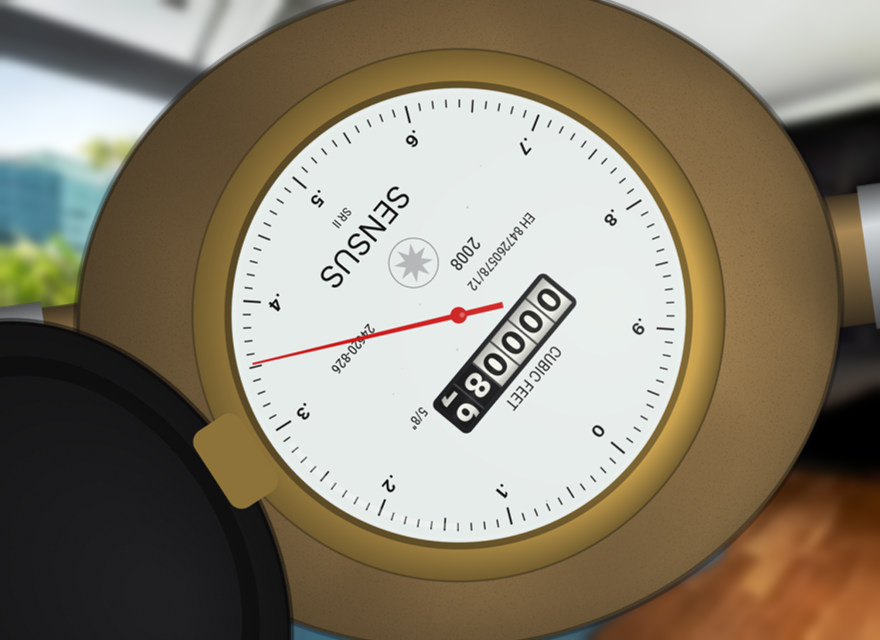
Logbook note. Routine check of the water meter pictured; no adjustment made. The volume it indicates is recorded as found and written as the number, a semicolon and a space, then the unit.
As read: 86.35; ft³
